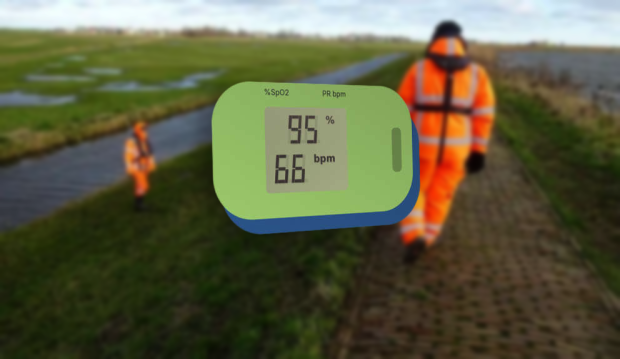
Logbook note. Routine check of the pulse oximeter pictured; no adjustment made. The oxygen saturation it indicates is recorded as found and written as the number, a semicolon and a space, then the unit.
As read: 95; %
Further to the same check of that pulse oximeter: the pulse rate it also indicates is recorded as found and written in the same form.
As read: 66; bpm
